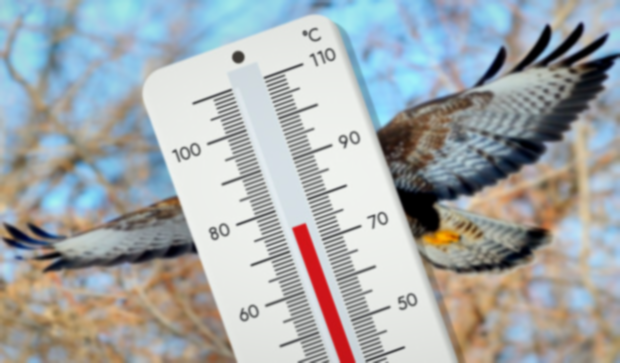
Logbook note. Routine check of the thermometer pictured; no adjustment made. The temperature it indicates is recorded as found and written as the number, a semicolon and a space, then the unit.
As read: 75; °C
